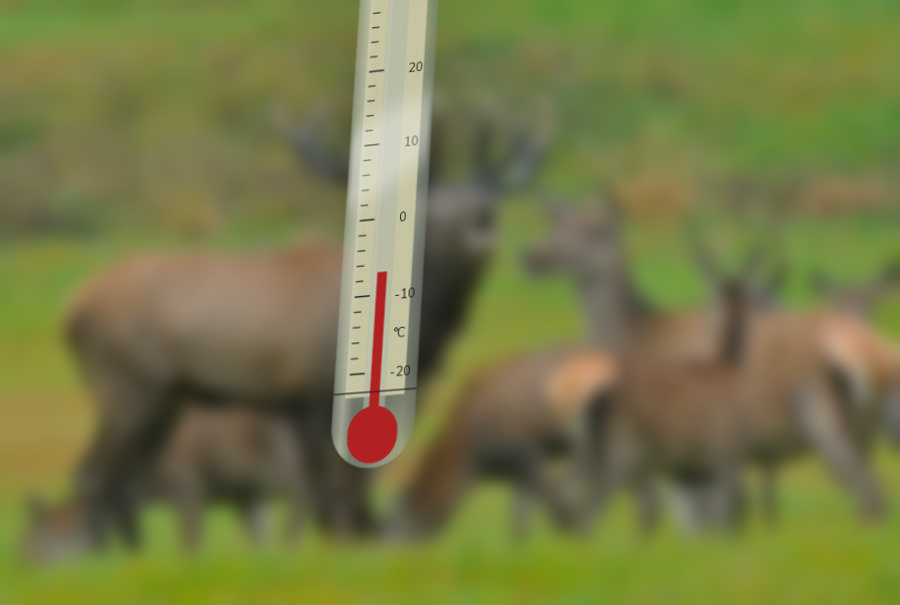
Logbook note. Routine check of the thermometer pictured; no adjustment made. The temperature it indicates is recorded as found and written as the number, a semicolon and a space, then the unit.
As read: -7; °C
